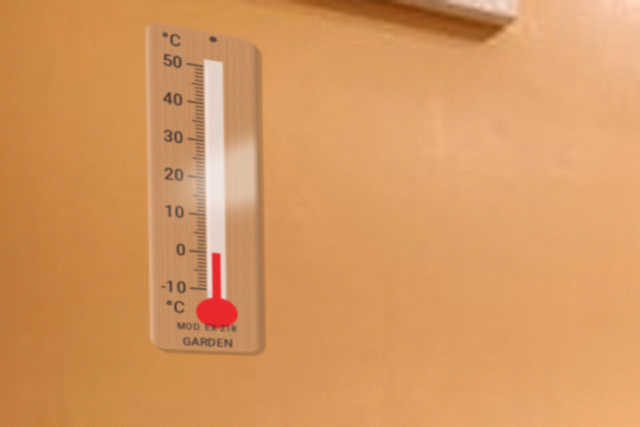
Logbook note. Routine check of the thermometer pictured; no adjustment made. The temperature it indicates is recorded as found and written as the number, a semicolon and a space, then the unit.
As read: 0; °C
